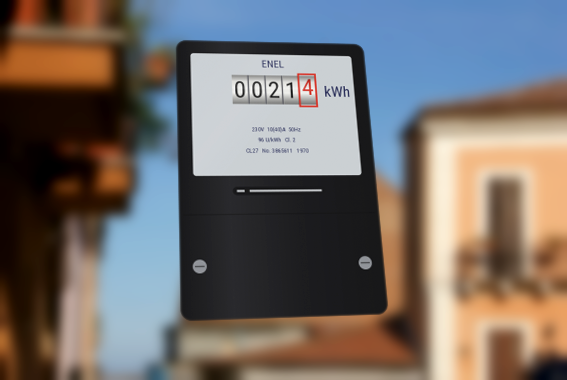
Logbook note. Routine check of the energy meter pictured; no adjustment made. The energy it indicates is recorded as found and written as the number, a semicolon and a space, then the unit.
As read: 21.4; kWh
